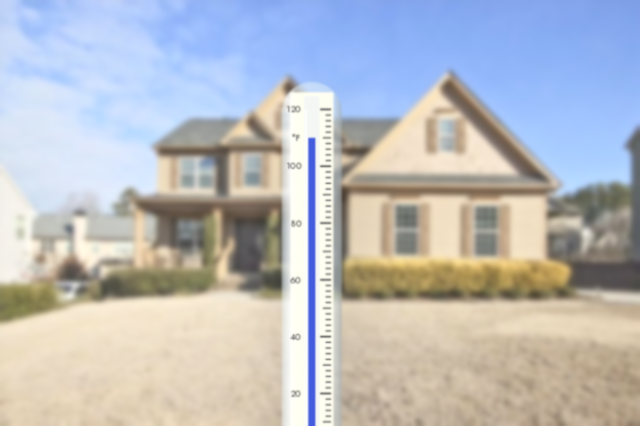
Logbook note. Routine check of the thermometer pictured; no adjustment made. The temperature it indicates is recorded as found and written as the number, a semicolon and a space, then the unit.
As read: 110; °F
